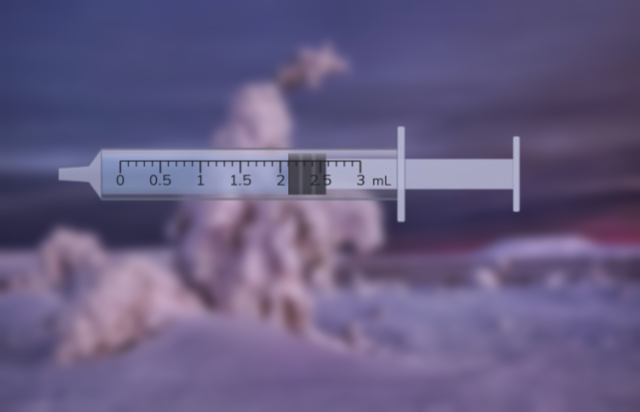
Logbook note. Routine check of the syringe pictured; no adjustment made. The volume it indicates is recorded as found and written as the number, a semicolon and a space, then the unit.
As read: 2.1; mL
